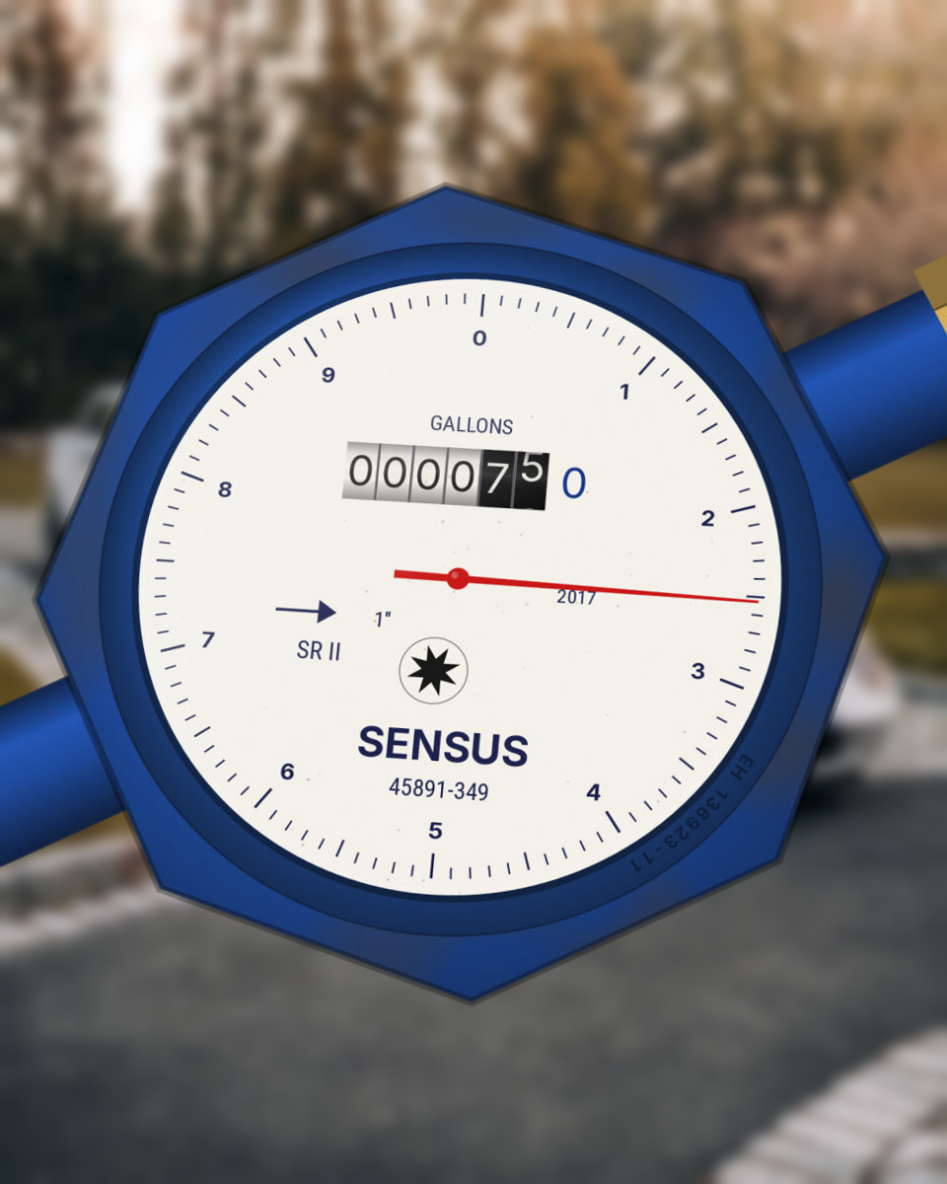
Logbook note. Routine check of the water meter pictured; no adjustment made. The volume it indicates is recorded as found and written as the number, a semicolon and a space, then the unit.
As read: 752.5; gal
